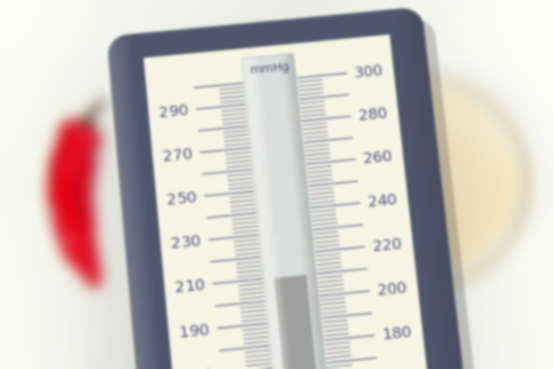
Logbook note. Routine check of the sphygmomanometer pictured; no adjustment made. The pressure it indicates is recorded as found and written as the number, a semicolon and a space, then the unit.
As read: 210; mmHg
